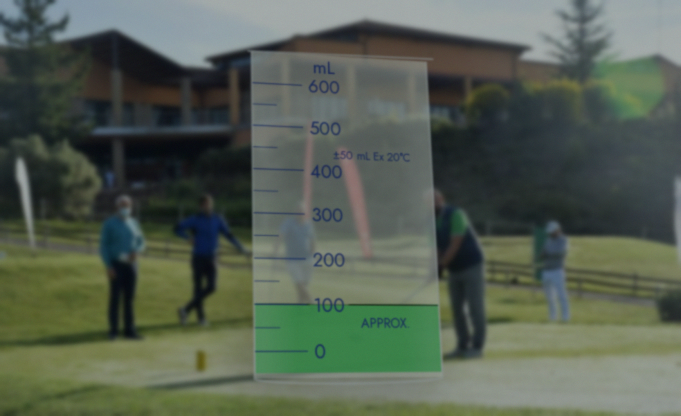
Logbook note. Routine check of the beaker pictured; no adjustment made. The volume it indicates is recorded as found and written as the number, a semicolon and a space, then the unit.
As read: 100; mL
